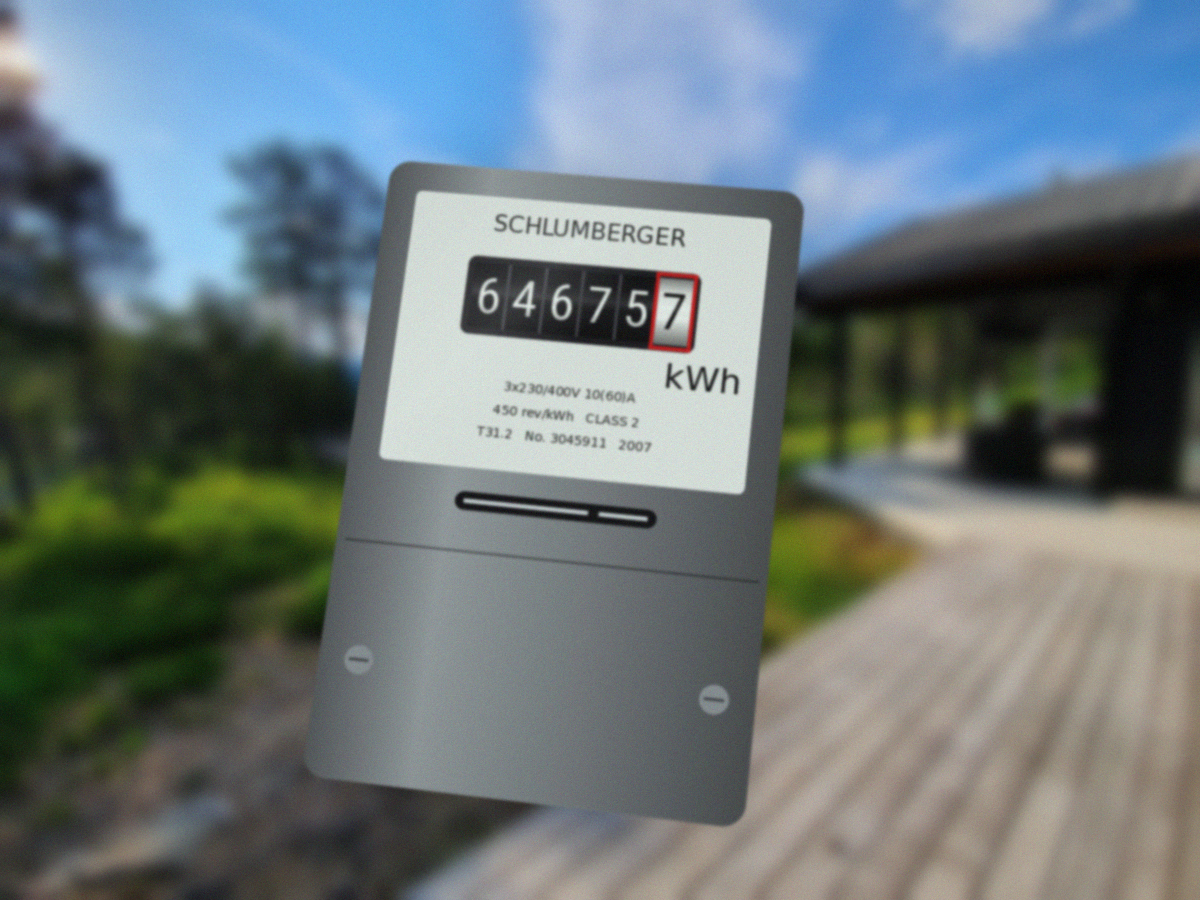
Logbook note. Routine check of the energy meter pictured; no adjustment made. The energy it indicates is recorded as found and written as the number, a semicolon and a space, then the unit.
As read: 64675.7; kWh
